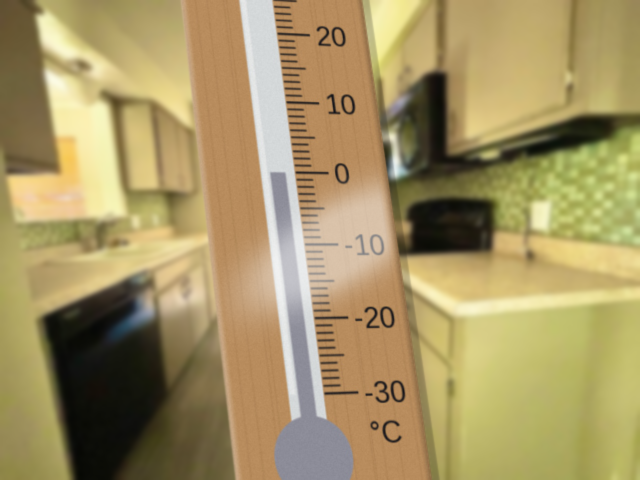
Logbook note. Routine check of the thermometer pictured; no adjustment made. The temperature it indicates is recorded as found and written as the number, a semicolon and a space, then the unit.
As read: 0; °C
